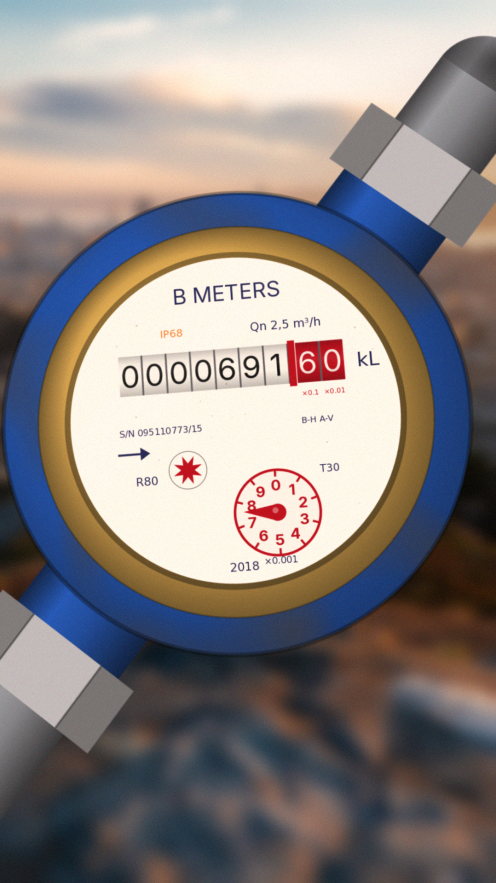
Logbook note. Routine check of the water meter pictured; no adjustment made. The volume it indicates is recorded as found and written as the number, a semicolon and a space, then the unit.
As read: 691.607; kL
